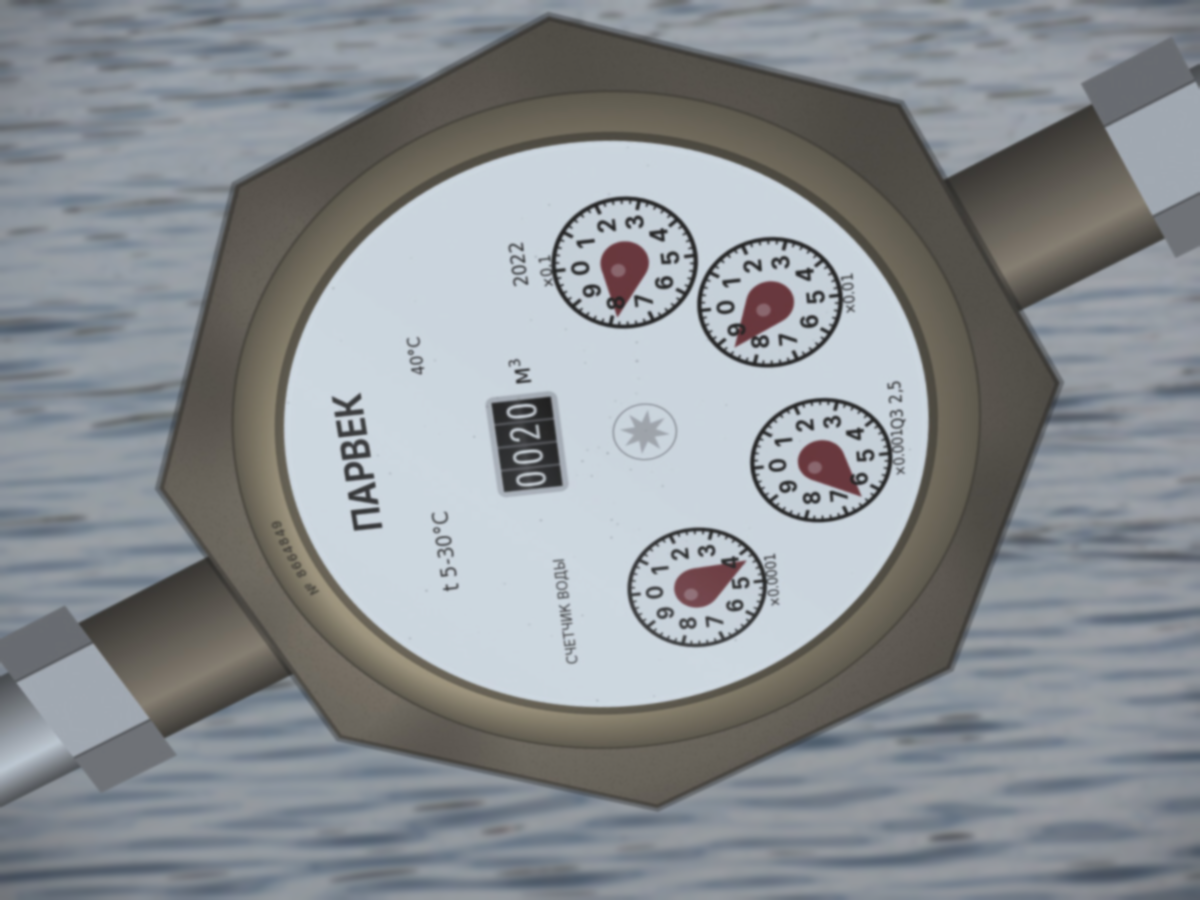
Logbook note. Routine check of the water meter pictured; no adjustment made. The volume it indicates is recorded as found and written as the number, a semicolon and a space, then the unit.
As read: 20.7864; m³
